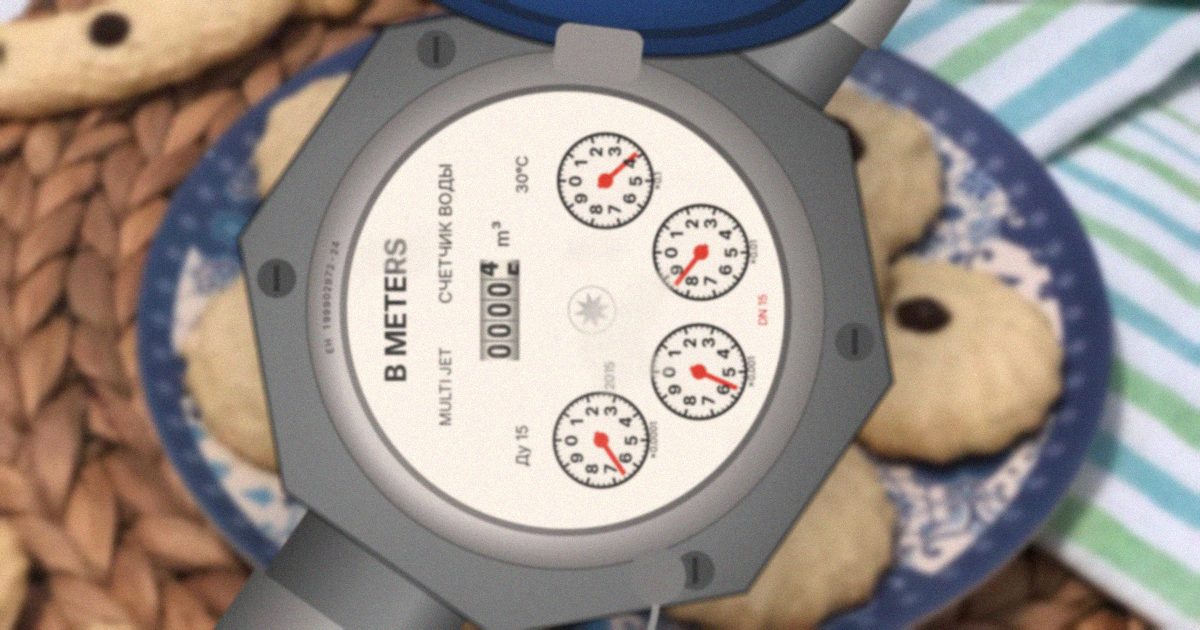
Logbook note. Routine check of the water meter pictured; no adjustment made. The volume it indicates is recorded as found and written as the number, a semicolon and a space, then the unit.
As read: 4.3856; m³
